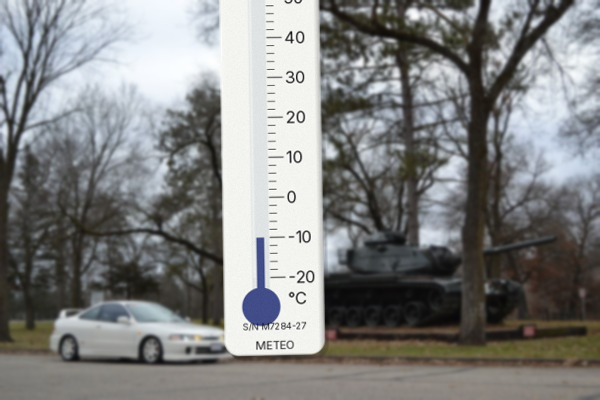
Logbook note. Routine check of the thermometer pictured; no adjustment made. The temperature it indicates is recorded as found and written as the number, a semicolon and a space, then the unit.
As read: -10; °C
